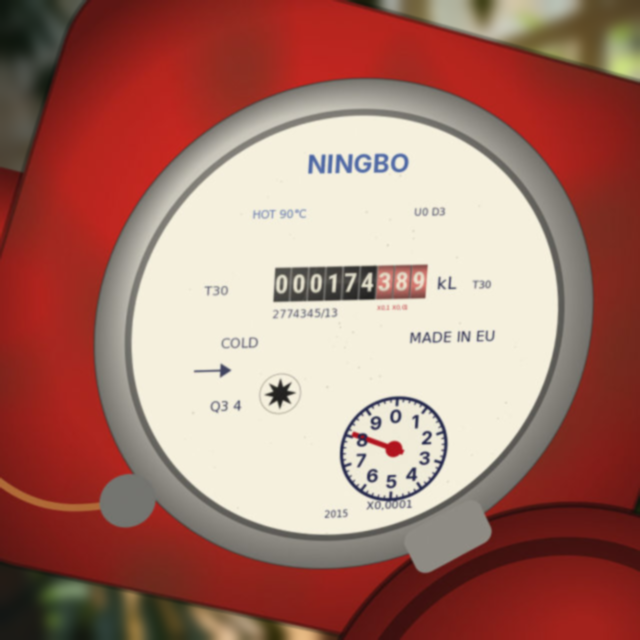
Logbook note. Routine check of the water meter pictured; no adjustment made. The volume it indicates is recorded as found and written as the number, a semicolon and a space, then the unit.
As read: 174.3898; kL
